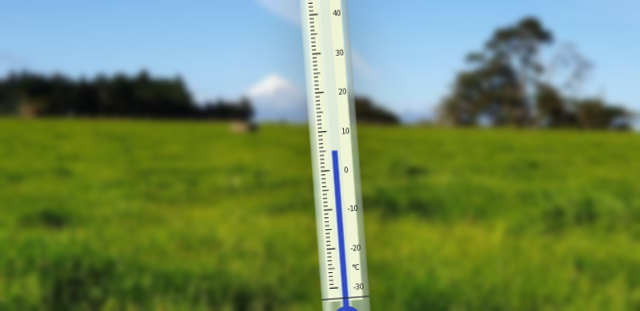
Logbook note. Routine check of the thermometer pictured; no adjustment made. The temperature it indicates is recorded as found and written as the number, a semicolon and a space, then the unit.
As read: 5; °C
